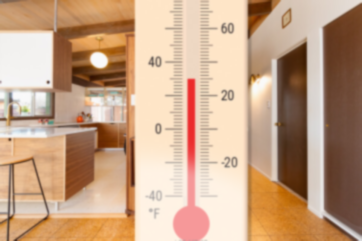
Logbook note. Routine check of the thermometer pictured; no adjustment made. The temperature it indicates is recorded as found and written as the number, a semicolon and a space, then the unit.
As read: 30; °F
